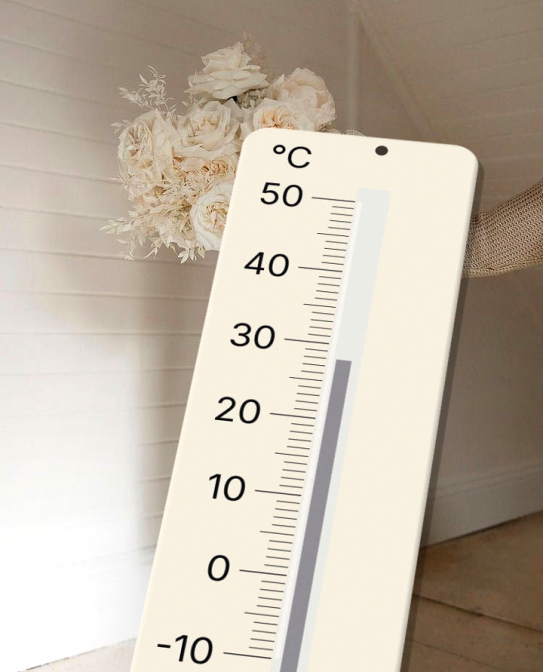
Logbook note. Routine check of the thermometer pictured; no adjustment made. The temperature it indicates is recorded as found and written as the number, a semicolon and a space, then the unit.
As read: 28; °C
